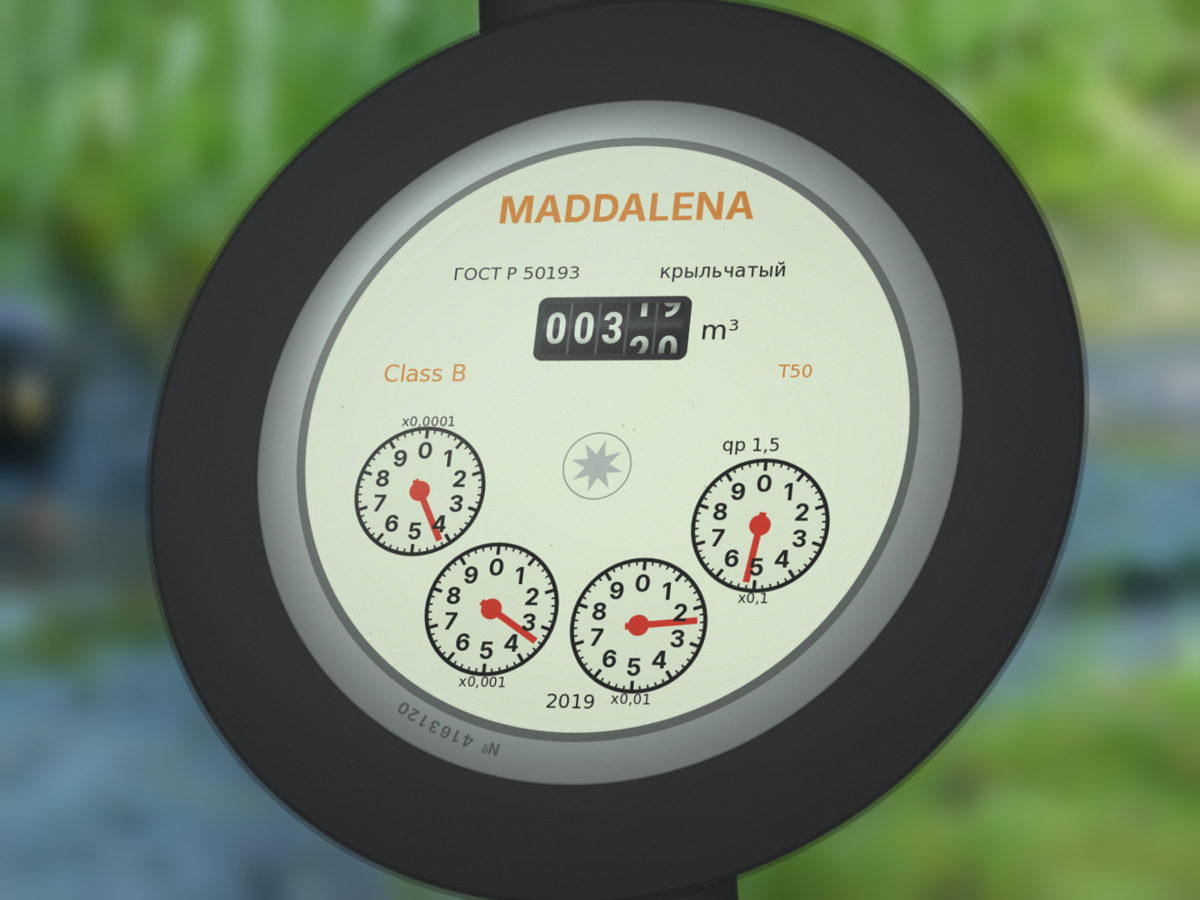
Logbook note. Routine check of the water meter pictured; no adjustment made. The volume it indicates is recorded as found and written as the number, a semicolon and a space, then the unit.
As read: 319.5234; m³
